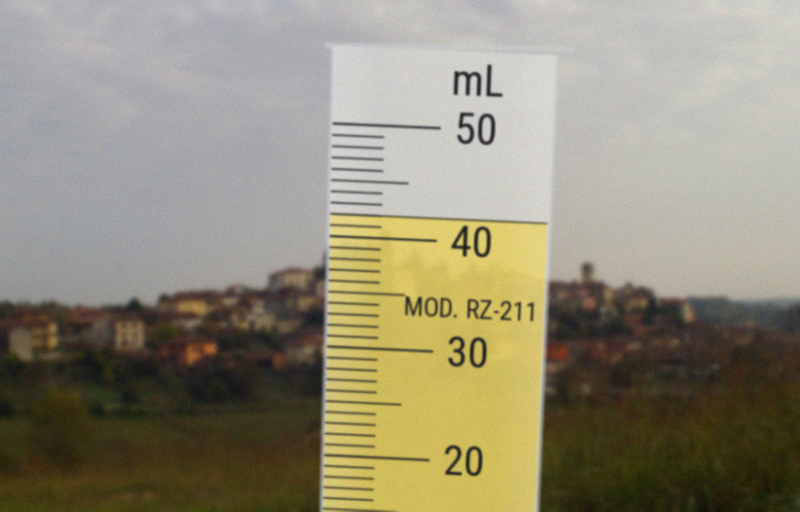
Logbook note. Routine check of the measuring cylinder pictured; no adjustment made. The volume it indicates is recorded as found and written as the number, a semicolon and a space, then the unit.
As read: 42; mL
